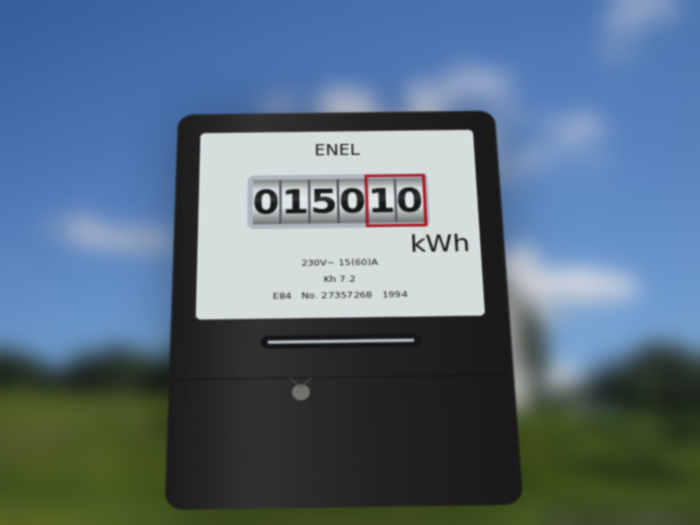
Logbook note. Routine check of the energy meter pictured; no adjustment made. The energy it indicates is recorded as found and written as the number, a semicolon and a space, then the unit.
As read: 150.10; kWh
